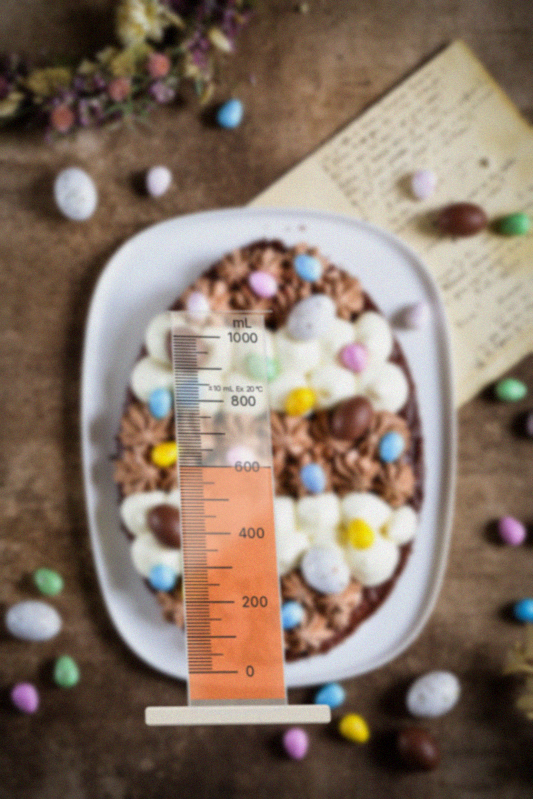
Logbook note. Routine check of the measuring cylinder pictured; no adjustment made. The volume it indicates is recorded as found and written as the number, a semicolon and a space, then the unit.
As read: 600; mL
